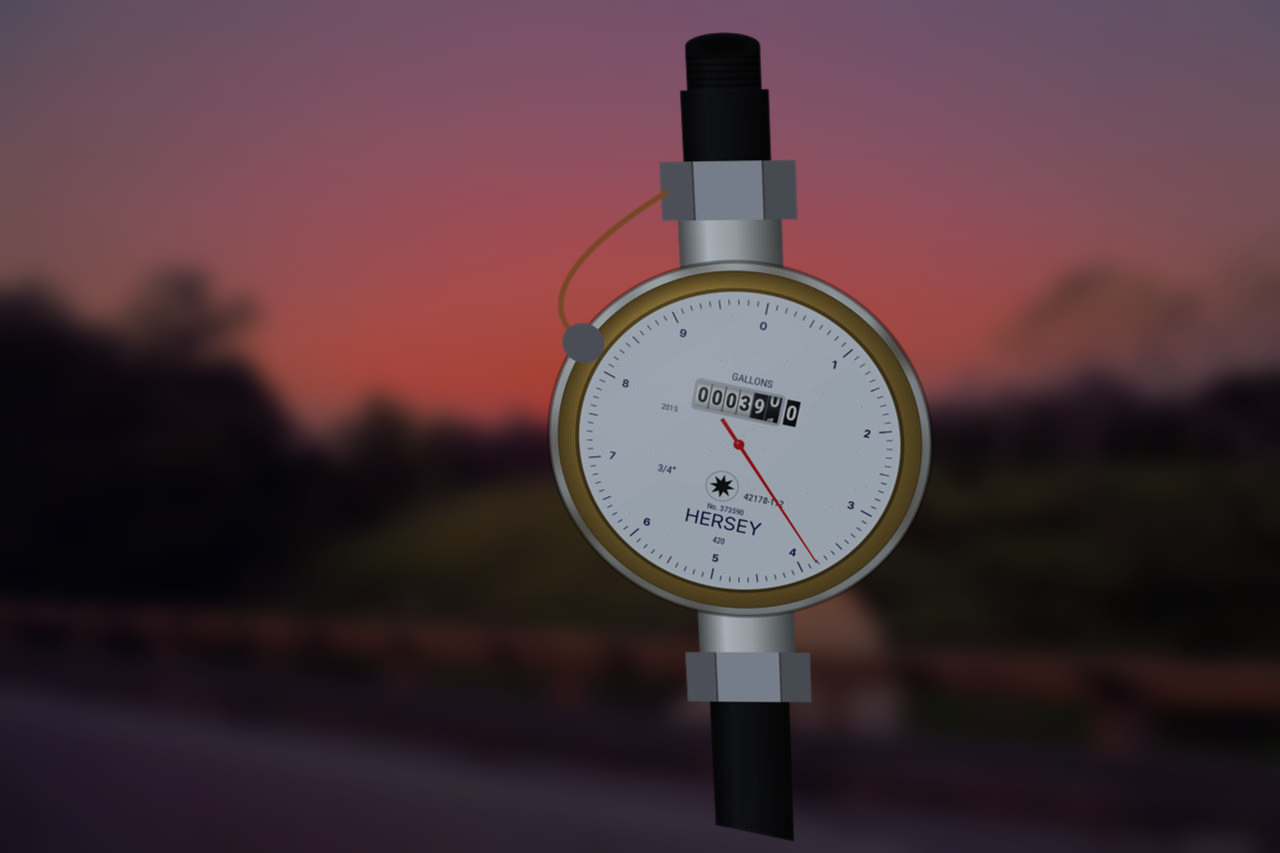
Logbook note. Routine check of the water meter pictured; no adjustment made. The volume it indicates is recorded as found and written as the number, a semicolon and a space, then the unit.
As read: 3903.8; gal
